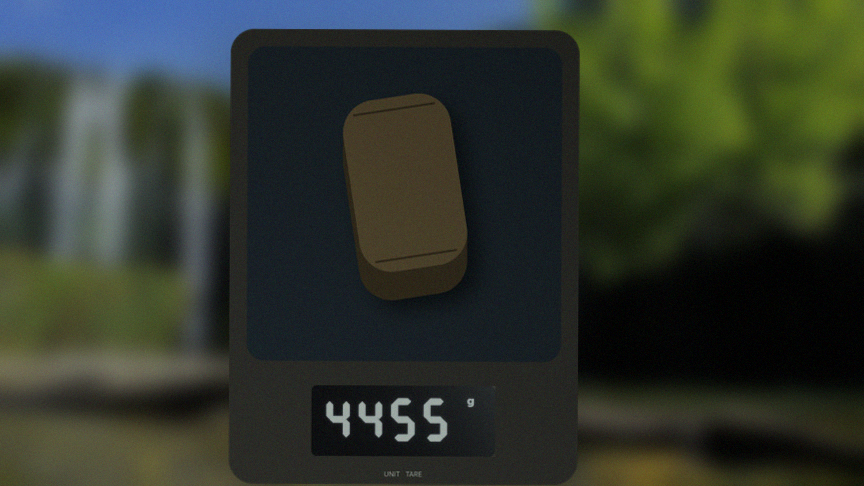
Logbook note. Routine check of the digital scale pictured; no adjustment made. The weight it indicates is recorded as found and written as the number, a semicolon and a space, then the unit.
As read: 4455; g
